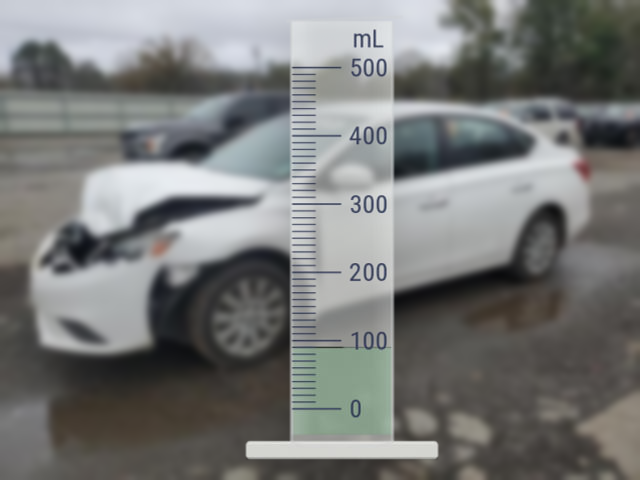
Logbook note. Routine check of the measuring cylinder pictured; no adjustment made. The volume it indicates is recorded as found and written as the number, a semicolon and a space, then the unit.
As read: 90; mL
